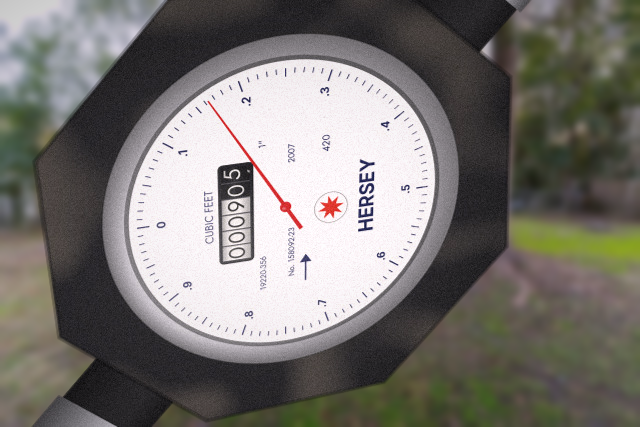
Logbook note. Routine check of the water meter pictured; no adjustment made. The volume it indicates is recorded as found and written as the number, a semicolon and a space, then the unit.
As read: 905.16; ft³
